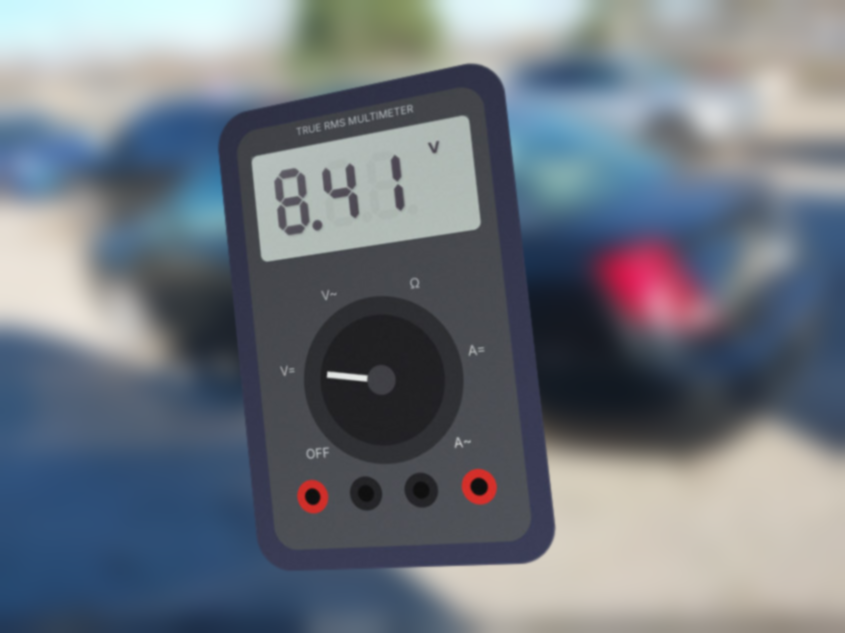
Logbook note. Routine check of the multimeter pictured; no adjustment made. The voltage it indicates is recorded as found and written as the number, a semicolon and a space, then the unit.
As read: 8.41; V
